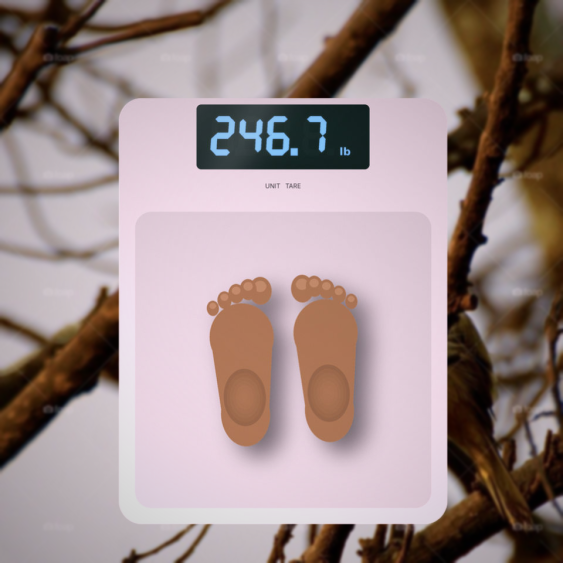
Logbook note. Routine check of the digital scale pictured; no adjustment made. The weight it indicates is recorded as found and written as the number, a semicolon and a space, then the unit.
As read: 246.7; lb
